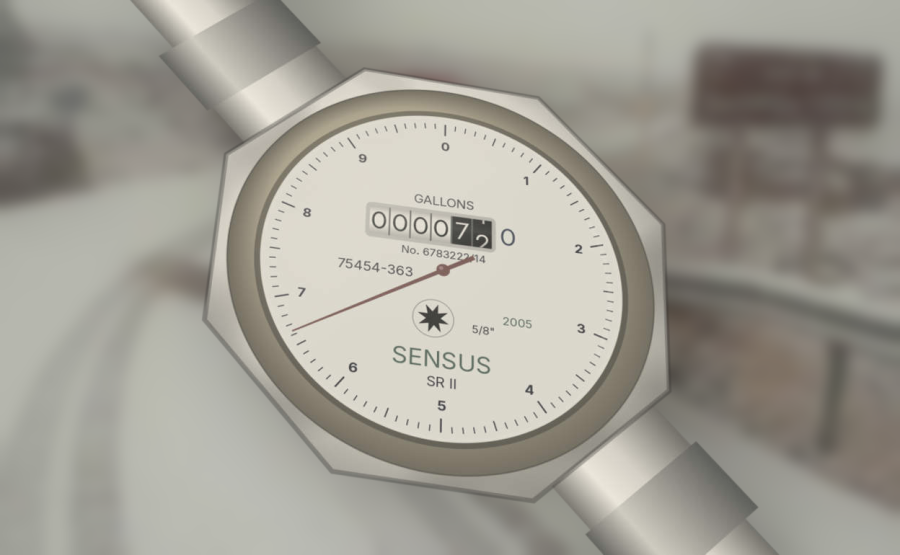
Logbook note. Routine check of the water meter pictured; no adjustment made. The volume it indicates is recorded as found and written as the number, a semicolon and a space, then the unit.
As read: 716.6; gal
